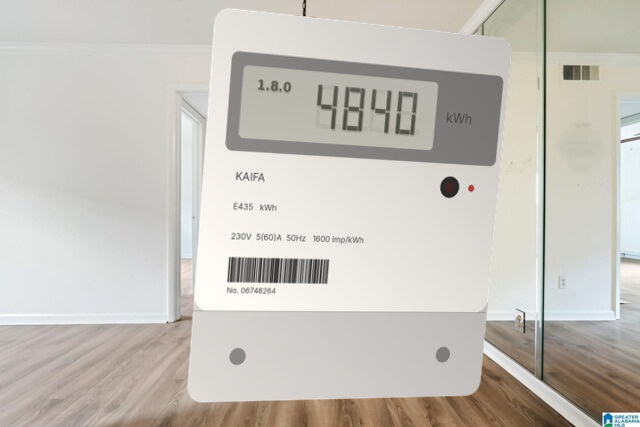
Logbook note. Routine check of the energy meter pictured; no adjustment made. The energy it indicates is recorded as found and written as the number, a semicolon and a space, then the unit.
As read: 4840; kWh
